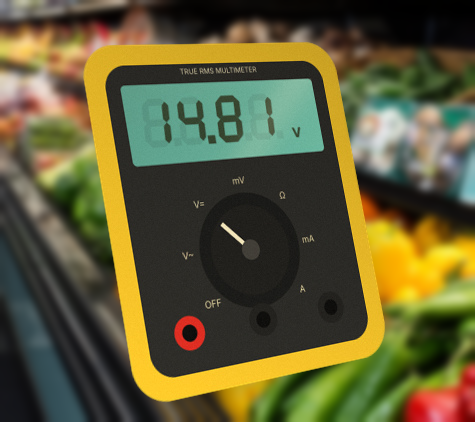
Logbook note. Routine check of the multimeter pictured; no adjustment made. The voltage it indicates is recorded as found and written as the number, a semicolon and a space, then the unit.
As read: 14.81; V
